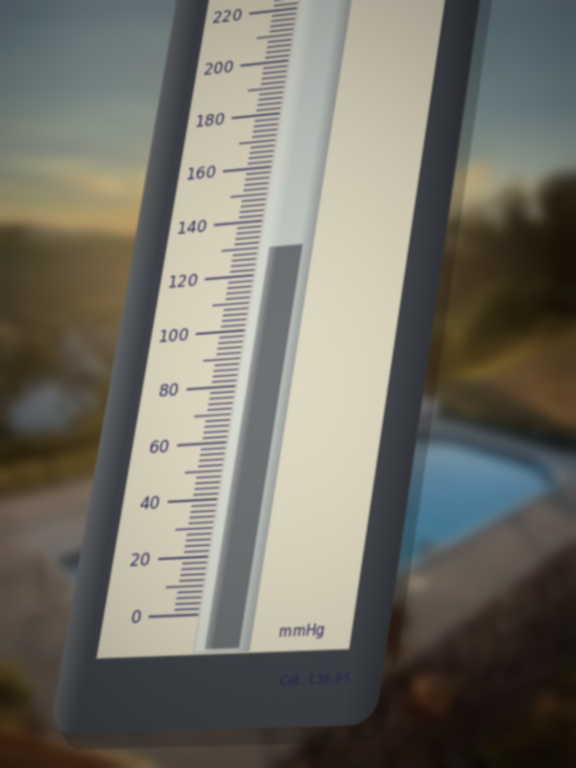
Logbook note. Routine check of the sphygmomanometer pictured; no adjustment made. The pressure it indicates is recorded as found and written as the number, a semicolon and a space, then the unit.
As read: 130; mmHg
